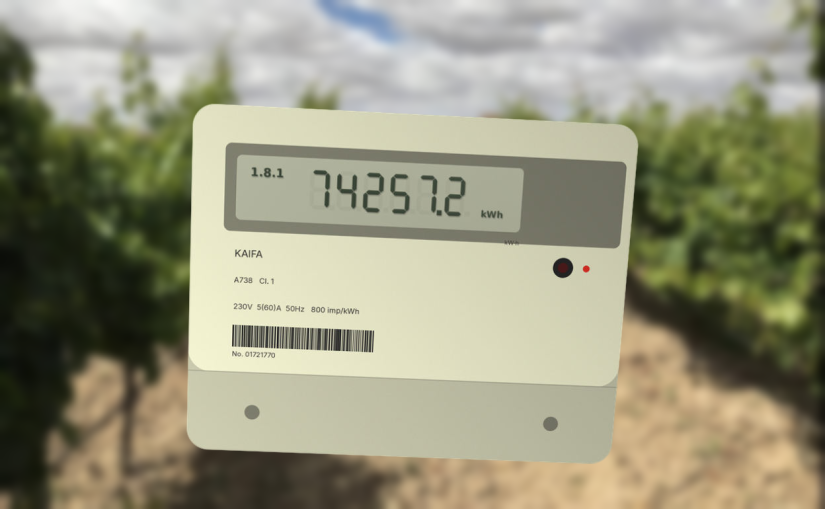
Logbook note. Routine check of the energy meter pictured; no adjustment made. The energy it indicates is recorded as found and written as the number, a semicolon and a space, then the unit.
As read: 74257.2; kWh
